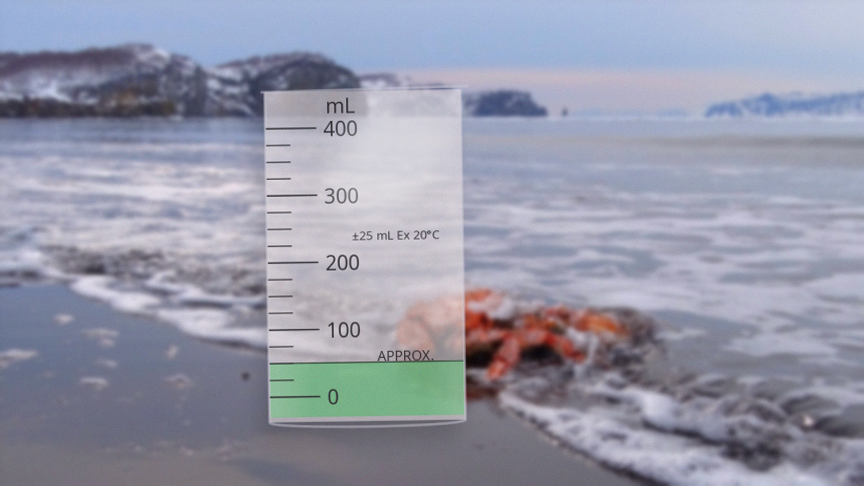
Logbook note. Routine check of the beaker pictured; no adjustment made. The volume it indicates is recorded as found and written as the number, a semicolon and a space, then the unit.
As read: 50; mL
